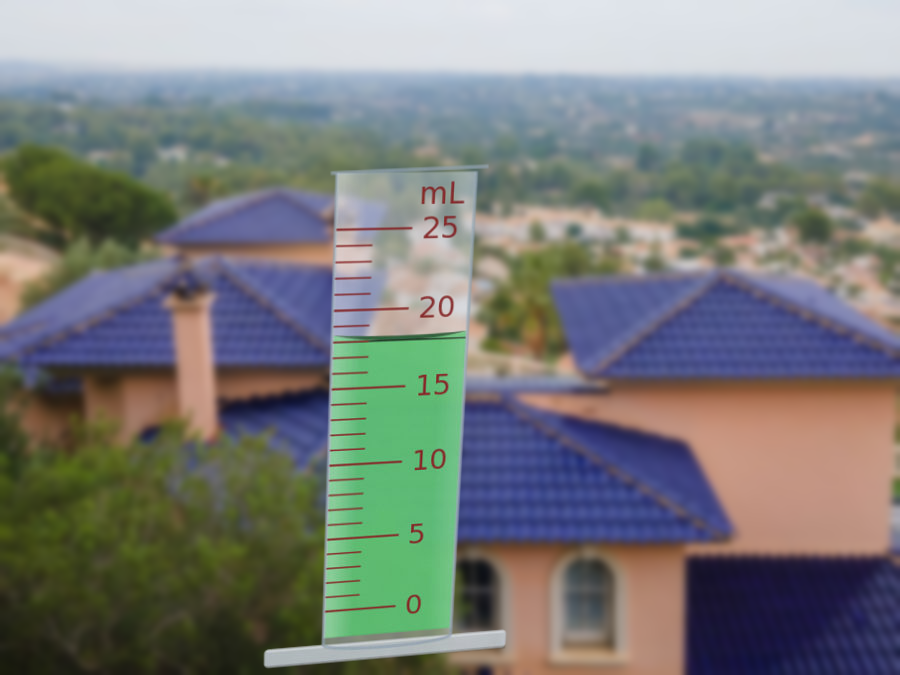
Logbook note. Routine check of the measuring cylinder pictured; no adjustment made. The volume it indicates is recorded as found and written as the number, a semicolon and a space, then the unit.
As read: 18; mL
